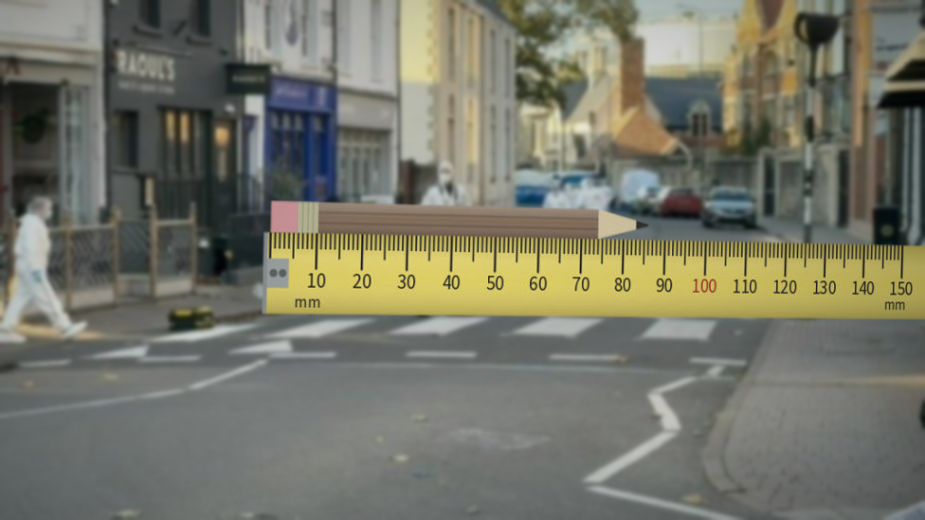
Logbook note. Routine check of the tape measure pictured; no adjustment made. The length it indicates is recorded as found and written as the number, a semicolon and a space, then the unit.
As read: 86; mm
